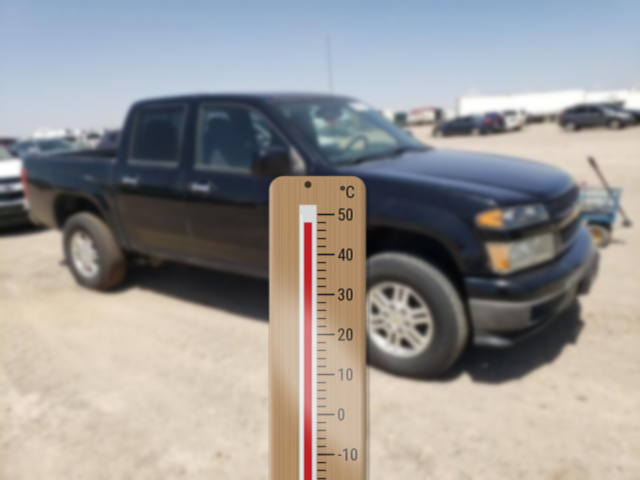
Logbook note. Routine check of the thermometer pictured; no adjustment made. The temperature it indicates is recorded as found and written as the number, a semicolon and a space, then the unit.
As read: 48; °C
